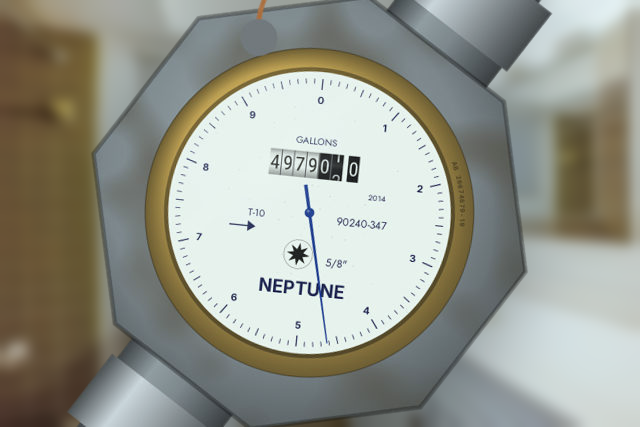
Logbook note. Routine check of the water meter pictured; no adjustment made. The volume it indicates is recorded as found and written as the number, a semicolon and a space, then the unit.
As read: 4979014.6; gal
